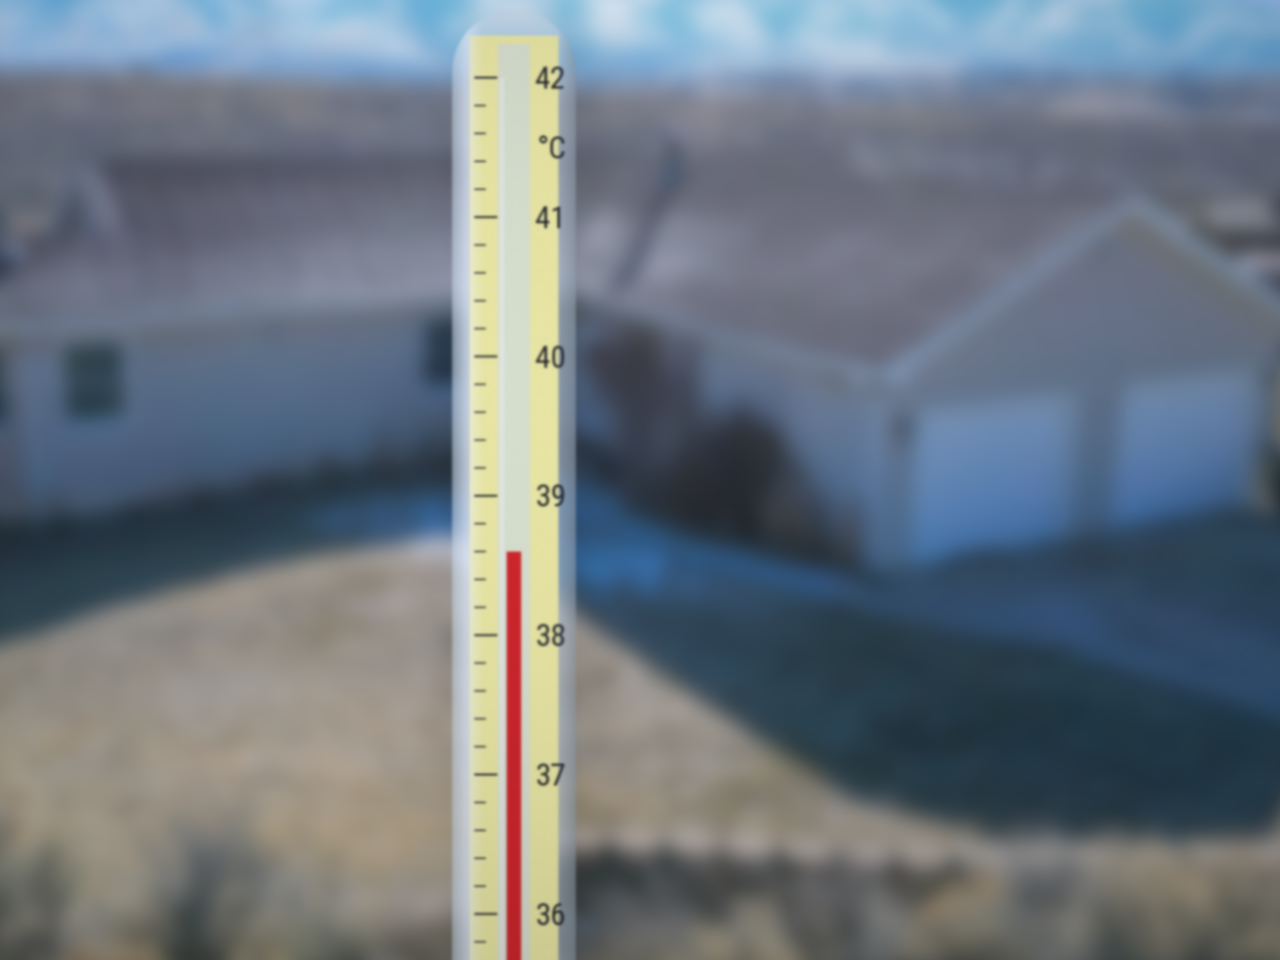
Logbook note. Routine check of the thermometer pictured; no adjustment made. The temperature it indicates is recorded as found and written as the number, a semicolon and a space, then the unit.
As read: 38.6; °C
